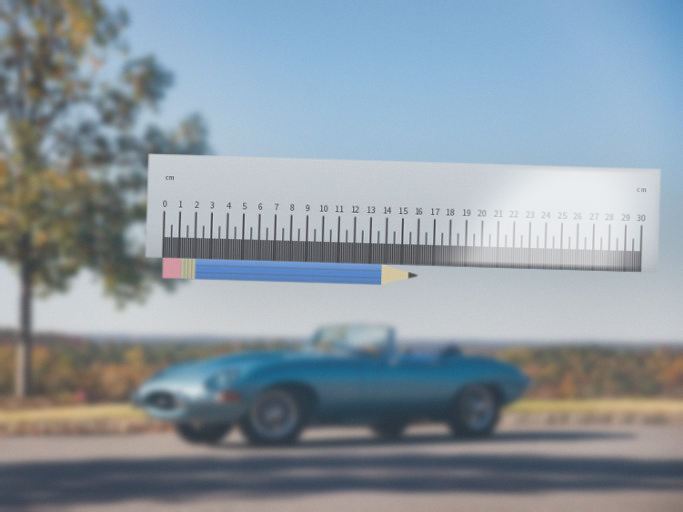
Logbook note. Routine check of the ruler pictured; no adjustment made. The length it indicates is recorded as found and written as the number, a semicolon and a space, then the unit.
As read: 16; cm
